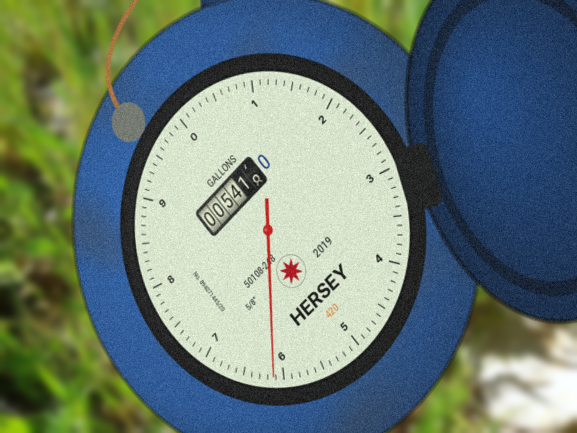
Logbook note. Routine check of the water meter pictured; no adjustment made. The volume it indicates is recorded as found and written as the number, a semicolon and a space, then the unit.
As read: 54176.1; gal
